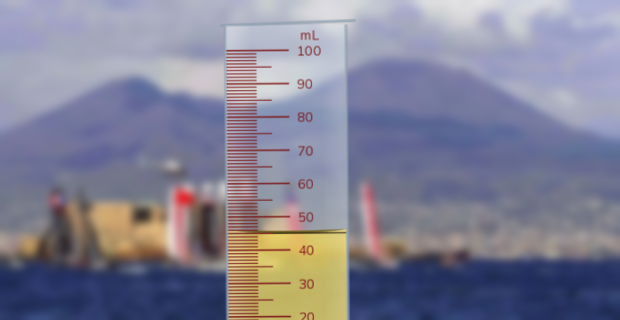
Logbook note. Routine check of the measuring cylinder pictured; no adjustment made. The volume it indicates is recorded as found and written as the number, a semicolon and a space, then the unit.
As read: 45; mL
